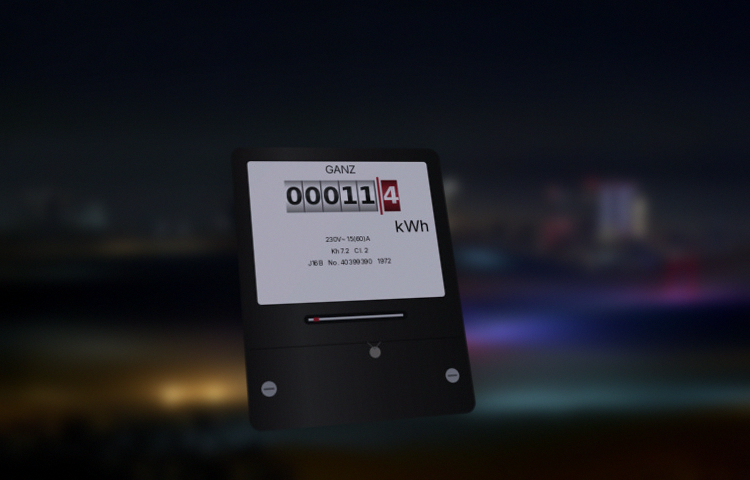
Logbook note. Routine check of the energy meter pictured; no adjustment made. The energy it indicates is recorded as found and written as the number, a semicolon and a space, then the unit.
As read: 11.4; kWh
